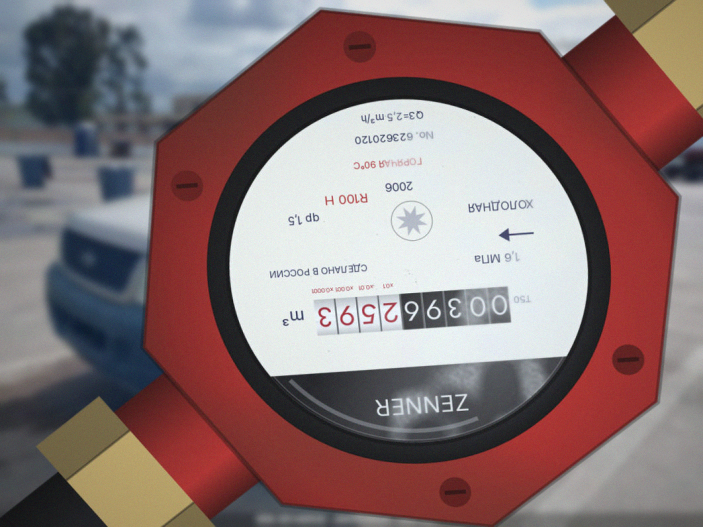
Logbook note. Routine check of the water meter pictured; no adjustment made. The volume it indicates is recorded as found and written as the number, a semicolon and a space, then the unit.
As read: 396.2593; m³
